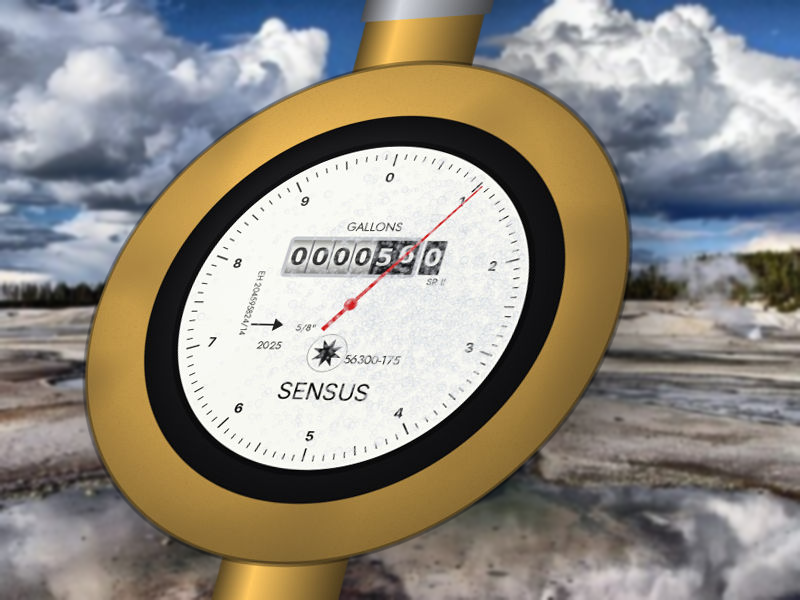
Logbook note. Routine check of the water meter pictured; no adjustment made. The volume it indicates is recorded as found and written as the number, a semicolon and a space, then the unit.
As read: 561.0; gal
